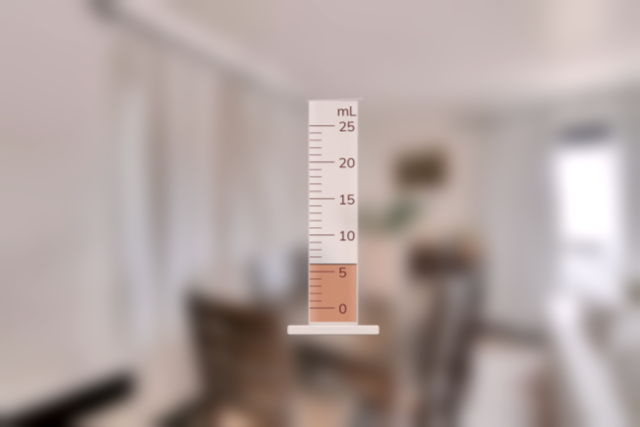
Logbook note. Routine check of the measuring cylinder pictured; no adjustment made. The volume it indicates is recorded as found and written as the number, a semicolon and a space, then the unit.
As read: 6; mL
